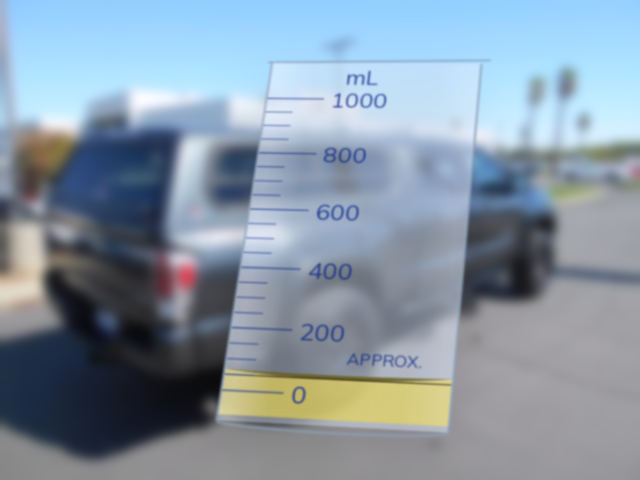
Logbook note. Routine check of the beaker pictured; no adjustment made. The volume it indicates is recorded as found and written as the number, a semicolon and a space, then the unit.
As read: 50; mL
